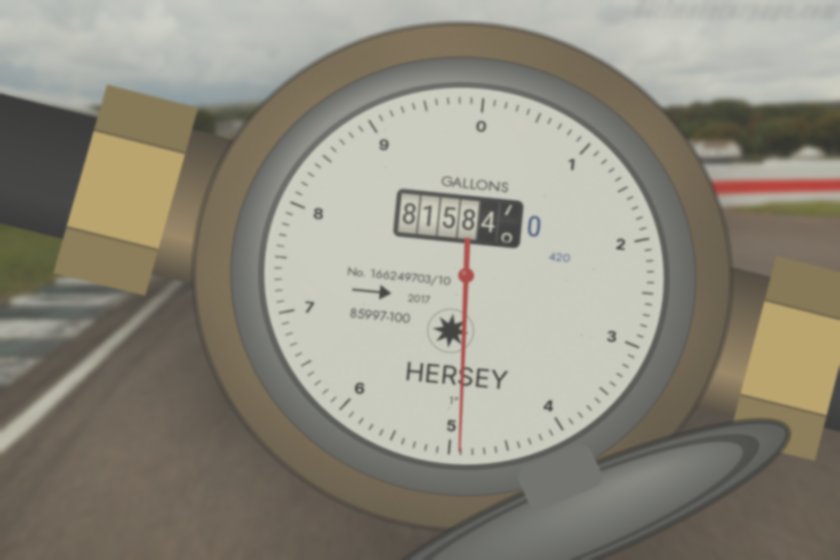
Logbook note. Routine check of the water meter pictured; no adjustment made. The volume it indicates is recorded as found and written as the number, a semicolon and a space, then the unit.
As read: 8158474.9; gal
